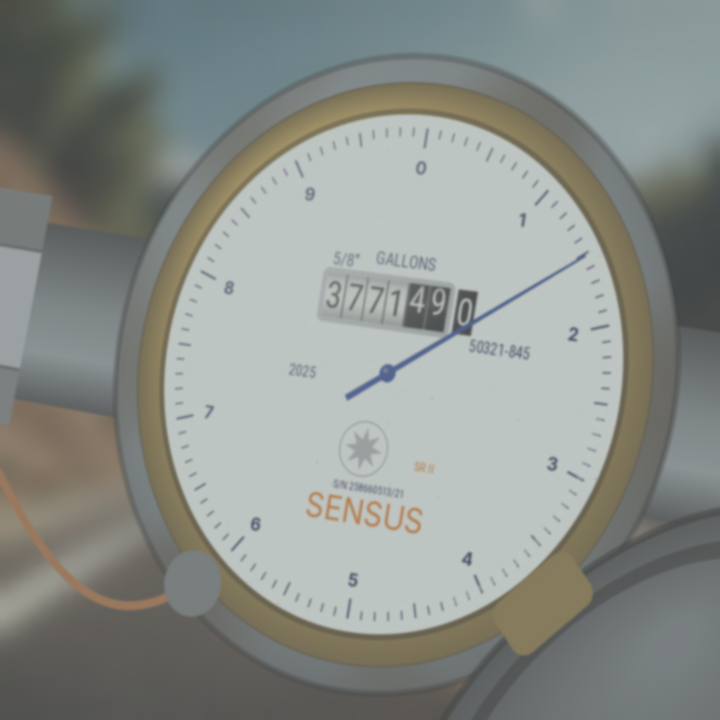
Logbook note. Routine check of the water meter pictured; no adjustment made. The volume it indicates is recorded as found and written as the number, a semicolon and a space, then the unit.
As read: 3771491.5; gal
